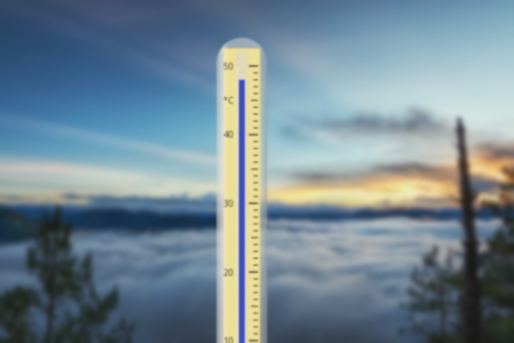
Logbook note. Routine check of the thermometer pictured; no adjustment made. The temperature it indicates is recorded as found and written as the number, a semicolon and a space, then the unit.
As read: 48; °C
